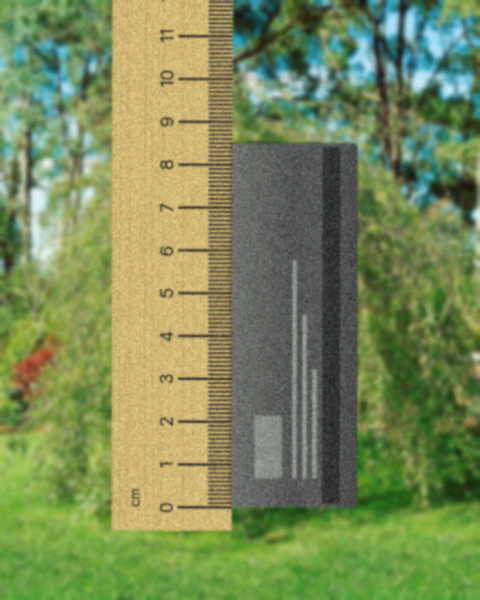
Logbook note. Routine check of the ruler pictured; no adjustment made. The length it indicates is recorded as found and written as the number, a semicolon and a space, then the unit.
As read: 8.5; cm
